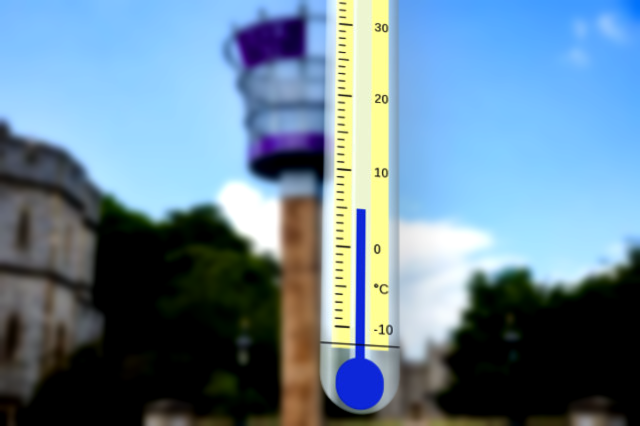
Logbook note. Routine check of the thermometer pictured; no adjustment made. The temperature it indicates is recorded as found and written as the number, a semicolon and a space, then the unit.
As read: 5; °C
